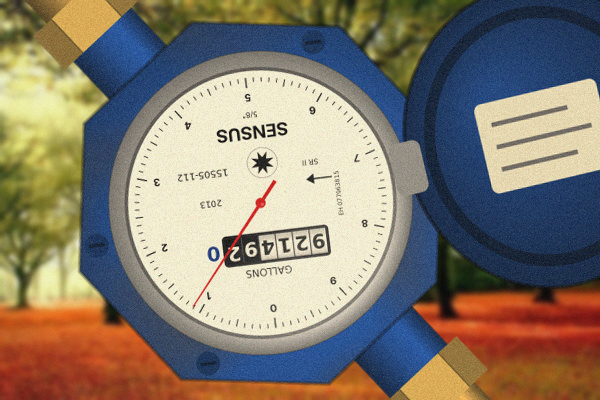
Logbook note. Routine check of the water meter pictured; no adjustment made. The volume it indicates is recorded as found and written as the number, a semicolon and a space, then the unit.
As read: 9214921.1; gal
